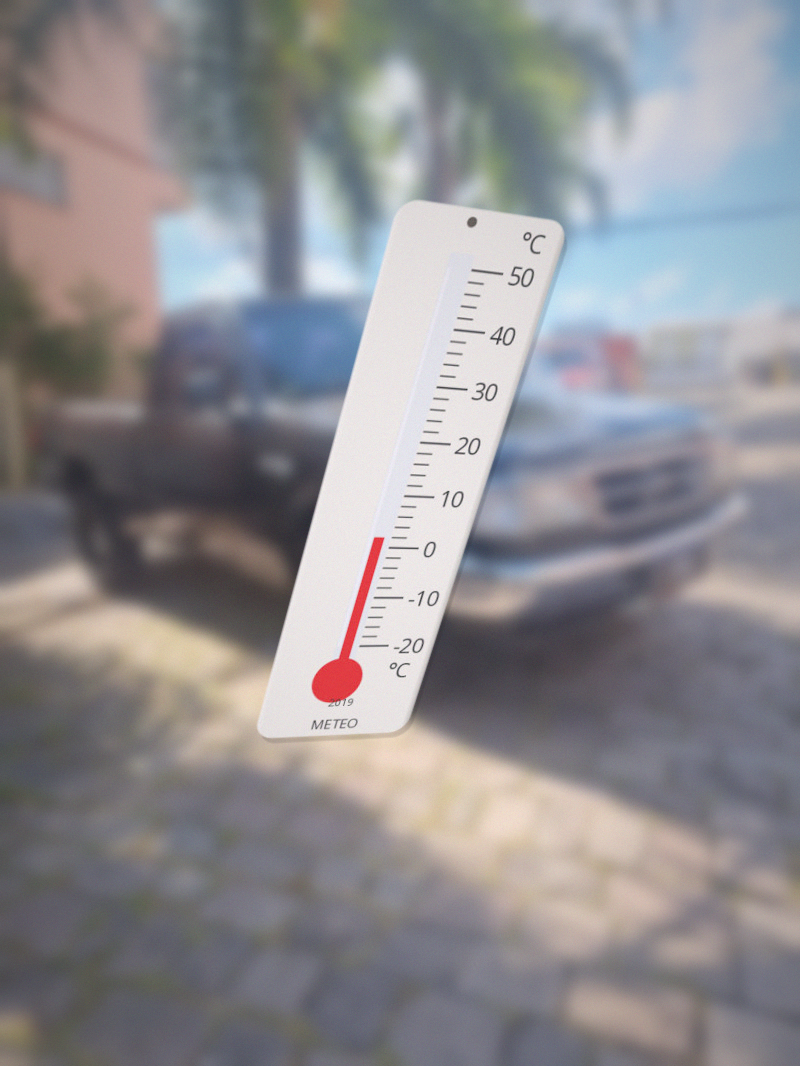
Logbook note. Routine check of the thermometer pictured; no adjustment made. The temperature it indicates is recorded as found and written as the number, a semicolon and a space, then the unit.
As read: 2; °C
